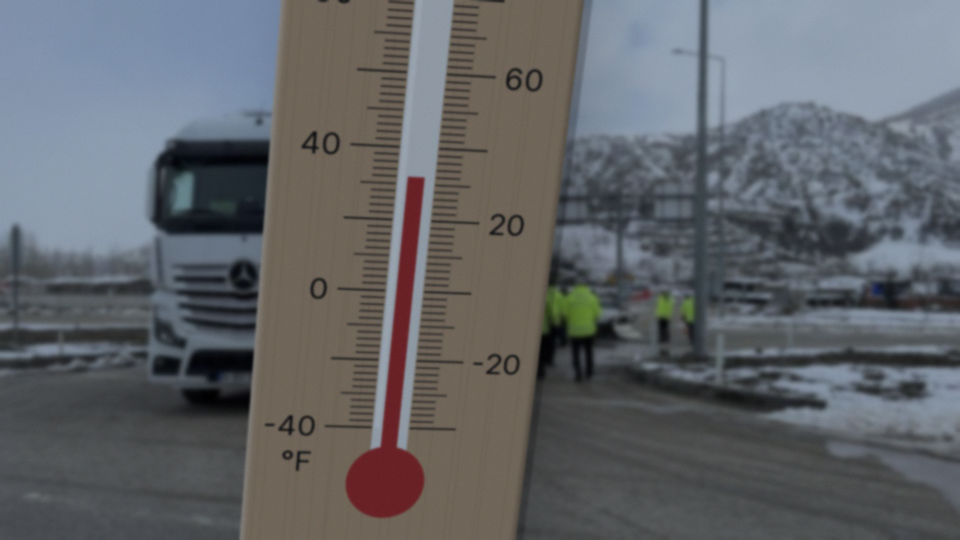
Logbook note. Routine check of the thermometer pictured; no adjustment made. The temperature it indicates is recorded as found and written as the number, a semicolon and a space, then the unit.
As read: 32; °F
